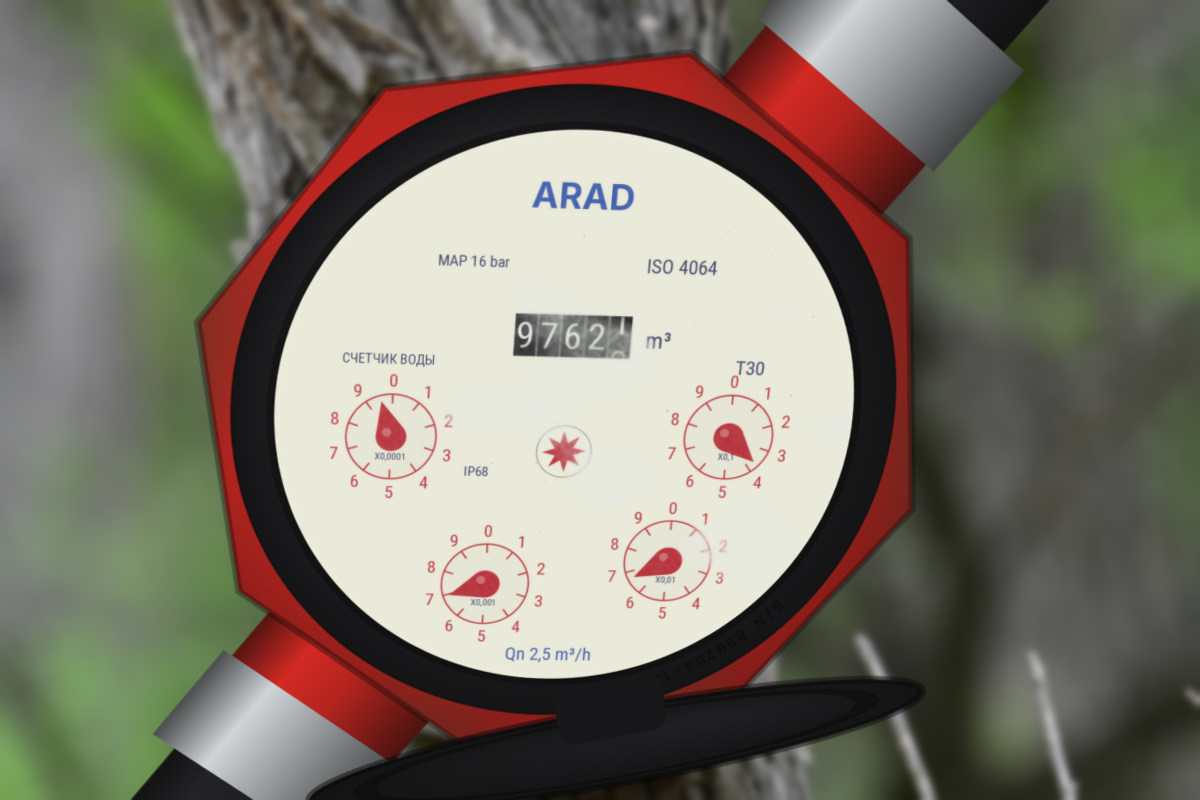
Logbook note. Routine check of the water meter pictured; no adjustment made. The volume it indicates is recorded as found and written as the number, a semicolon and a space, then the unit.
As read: 97621.3669; m³
